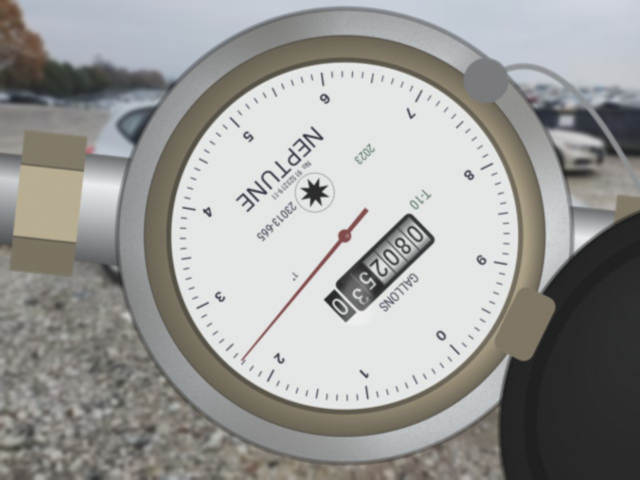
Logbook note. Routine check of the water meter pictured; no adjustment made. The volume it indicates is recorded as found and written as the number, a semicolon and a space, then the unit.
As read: 802532.3; gal
